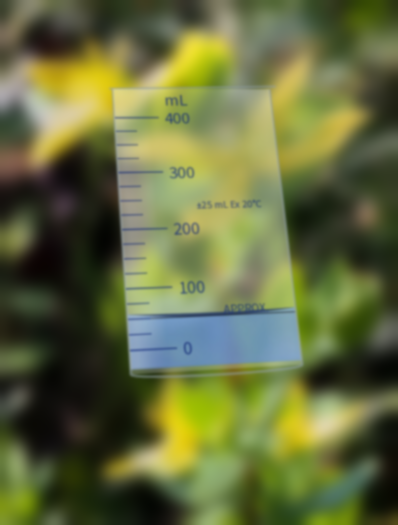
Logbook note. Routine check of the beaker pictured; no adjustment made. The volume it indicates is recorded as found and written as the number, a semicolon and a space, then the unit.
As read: 50; mL
